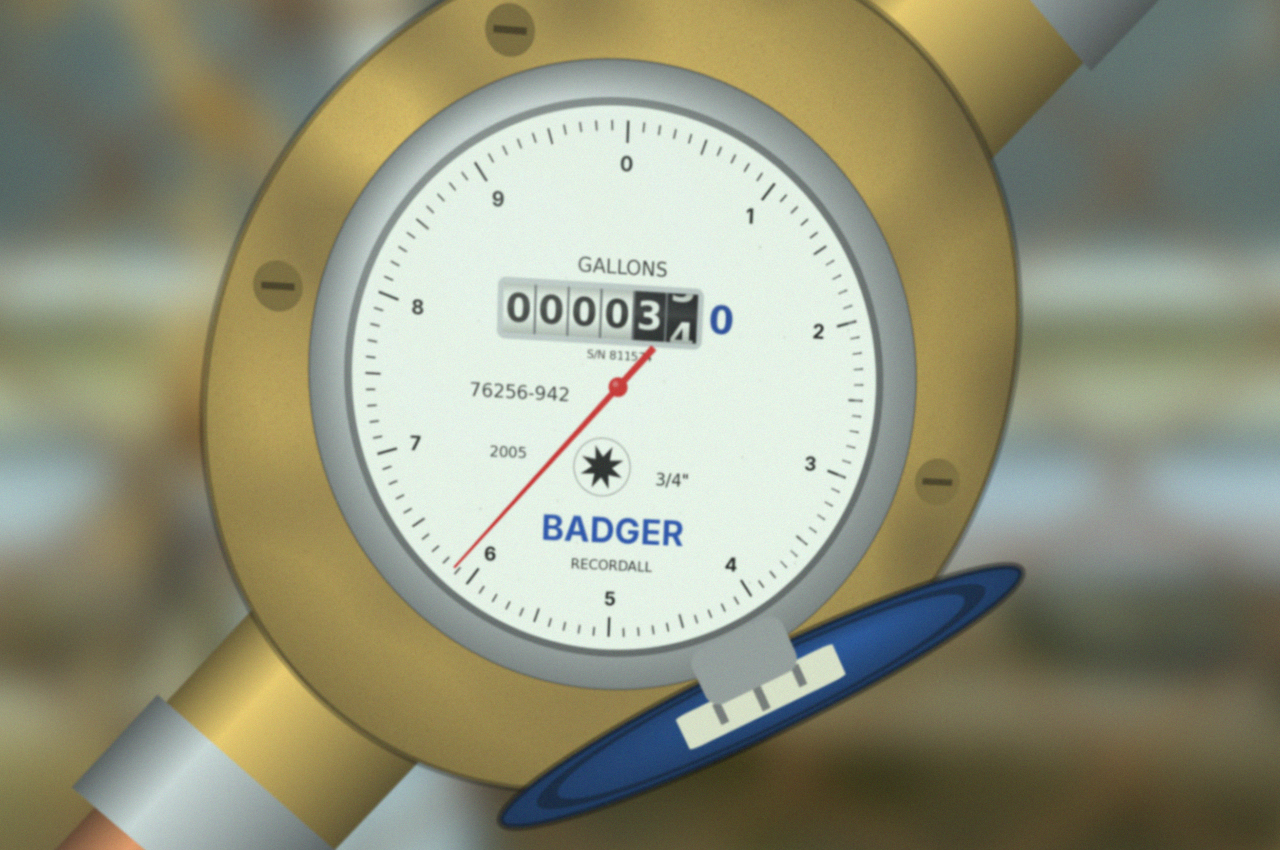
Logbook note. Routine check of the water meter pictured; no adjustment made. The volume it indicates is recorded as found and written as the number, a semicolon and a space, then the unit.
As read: 336.1; gal
